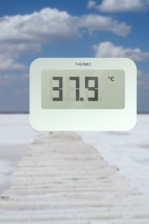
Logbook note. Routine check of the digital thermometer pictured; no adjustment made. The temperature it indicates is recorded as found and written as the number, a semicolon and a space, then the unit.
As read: 37.9; °C
